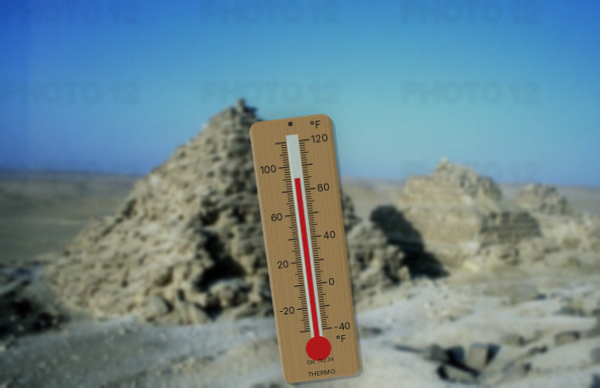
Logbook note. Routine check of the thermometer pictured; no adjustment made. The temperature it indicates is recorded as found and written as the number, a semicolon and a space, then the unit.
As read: 90; °F
